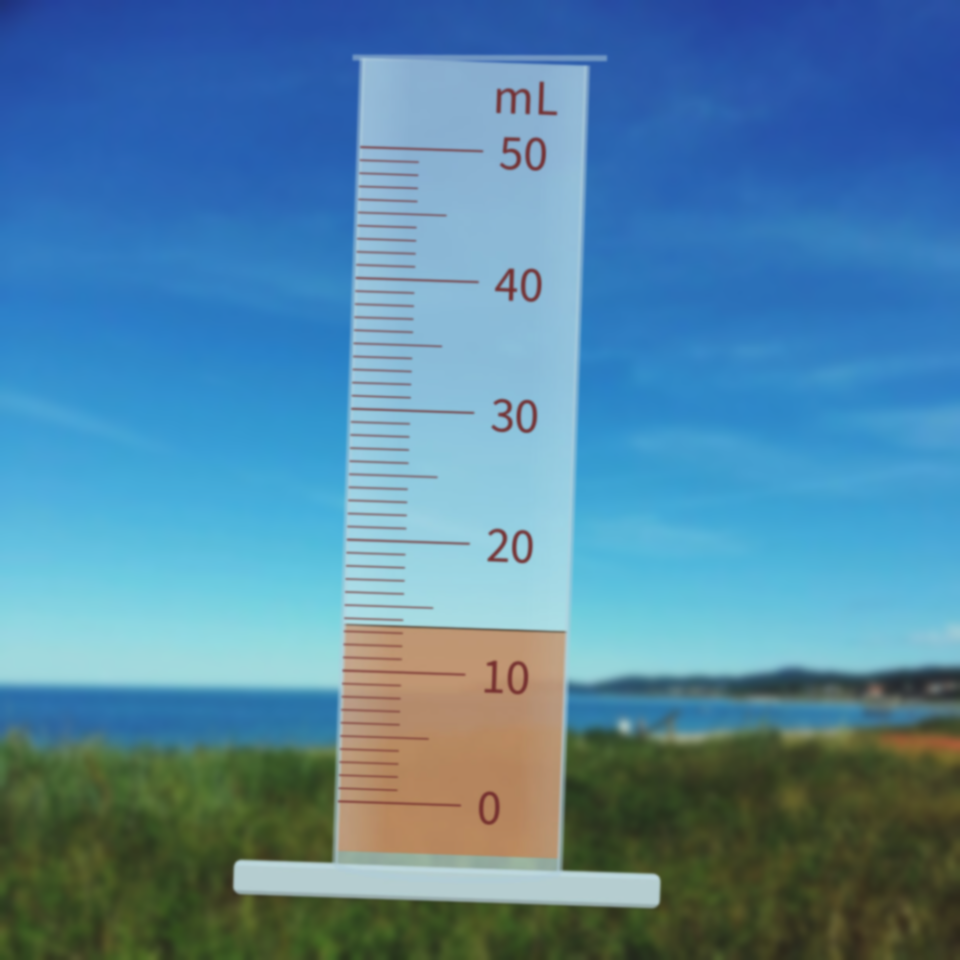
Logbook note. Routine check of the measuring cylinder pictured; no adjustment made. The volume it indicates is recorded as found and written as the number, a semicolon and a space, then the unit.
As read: 13.5; mL
